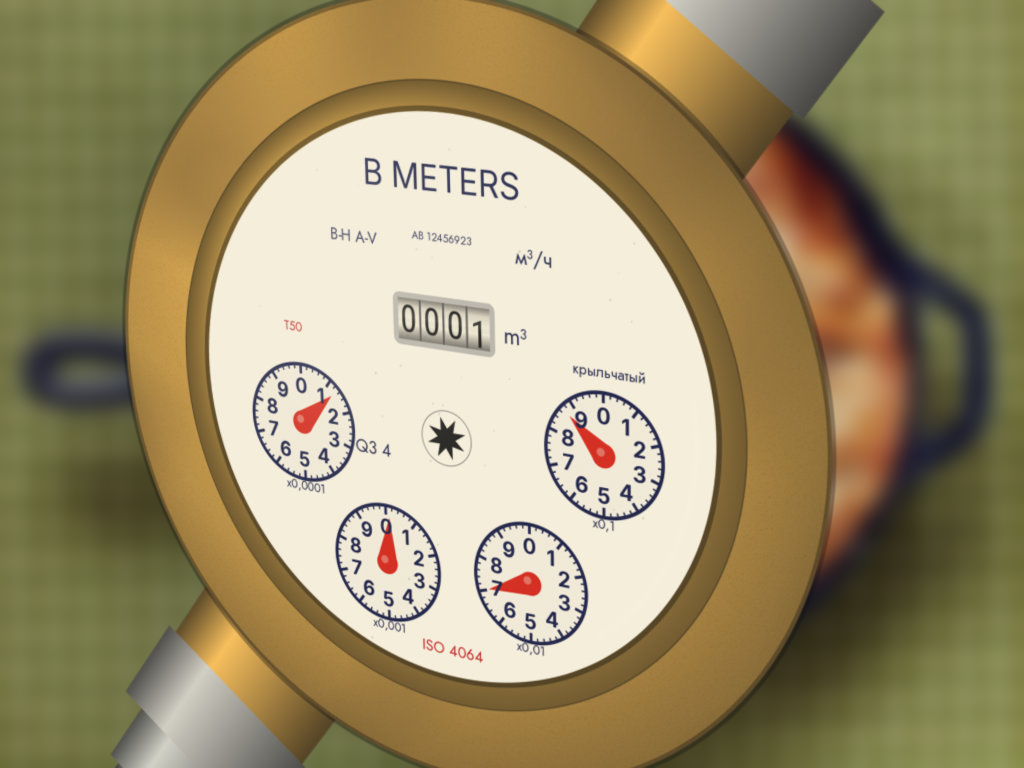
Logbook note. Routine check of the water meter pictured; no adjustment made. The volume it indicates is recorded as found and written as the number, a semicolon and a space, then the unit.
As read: 0.8701; m³
